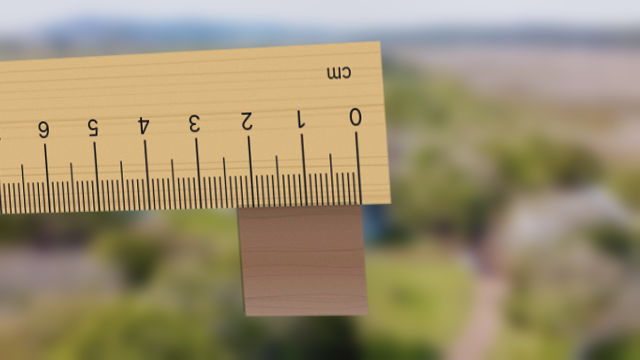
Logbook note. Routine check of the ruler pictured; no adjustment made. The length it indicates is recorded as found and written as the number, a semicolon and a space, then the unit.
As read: 2.3; cm
